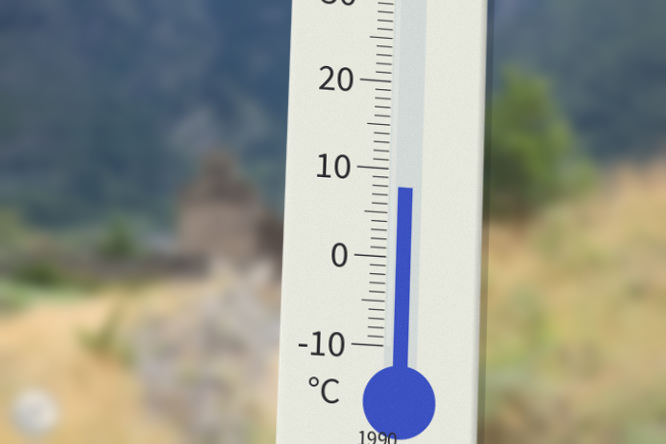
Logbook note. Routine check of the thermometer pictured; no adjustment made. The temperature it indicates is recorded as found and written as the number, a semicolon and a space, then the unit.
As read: 8; °C
